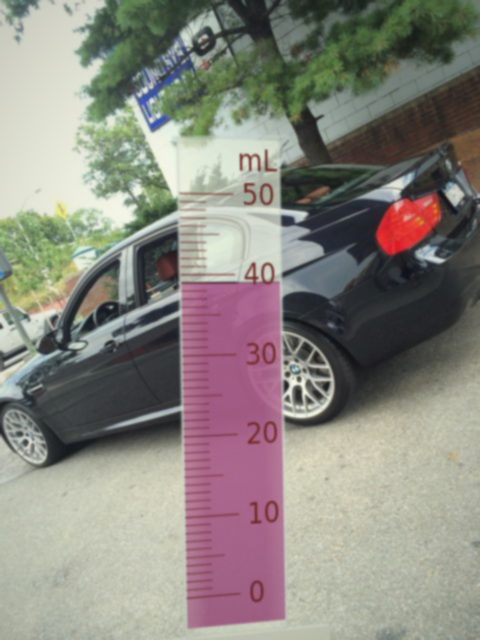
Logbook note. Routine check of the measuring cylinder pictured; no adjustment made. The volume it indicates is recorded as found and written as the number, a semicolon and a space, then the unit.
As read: 39; mL
